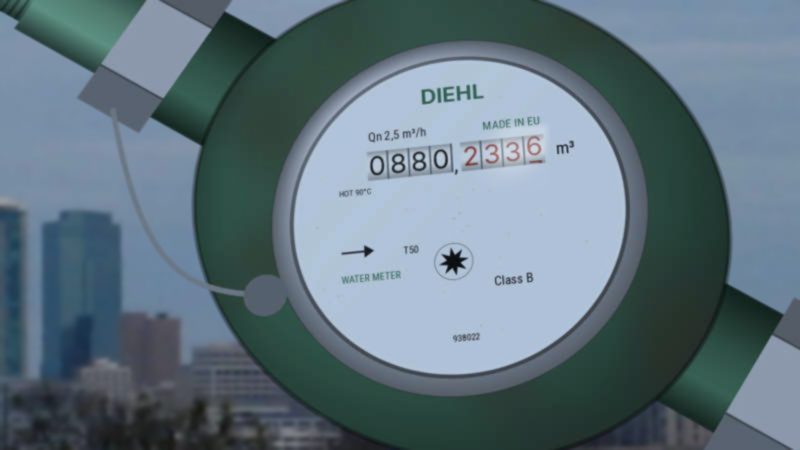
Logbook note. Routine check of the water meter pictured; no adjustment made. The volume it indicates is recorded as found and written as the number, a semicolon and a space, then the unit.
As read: 880.2336; m³
